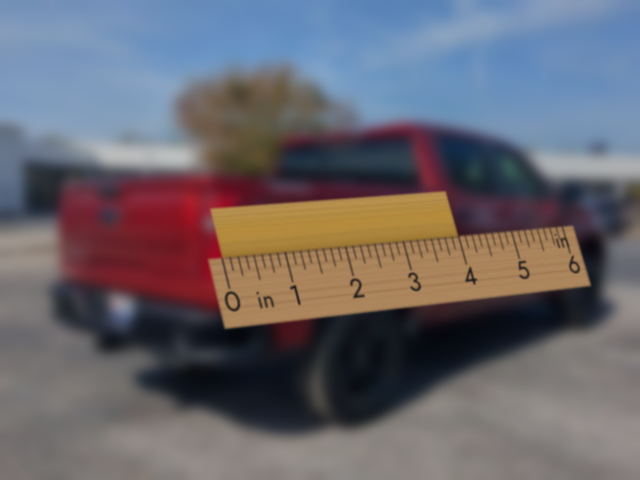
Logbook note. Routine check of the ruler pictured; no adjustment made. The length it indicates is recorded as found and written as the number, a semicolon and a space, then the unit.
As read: 4; in
